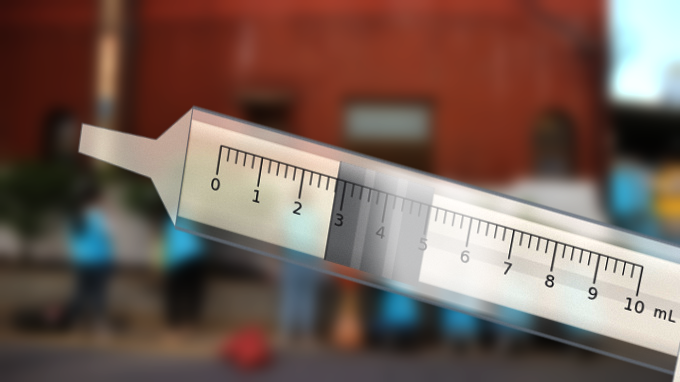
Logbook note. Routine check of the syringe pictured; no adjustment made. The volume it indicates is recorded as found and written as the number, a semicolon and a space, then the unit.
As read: 2.8; mL
